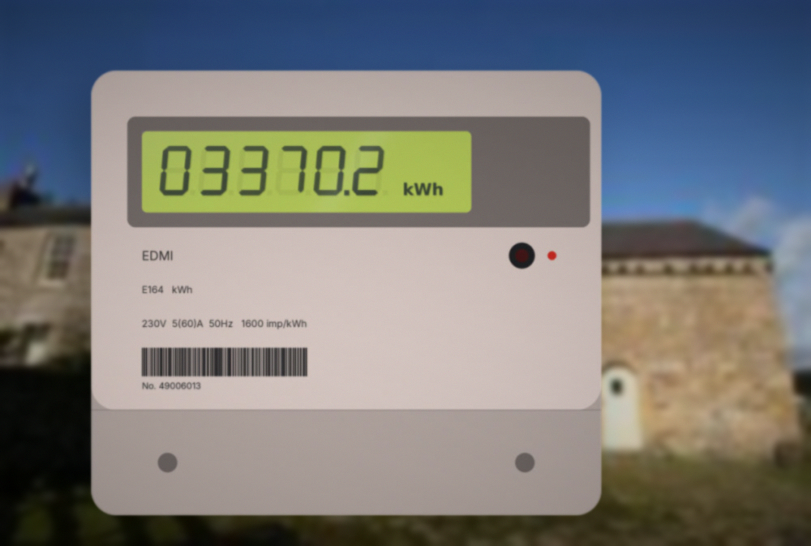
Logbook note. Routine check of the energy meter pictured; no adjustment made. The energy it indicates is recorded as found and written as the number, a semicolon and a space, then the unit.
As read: 3370.2; kWh
